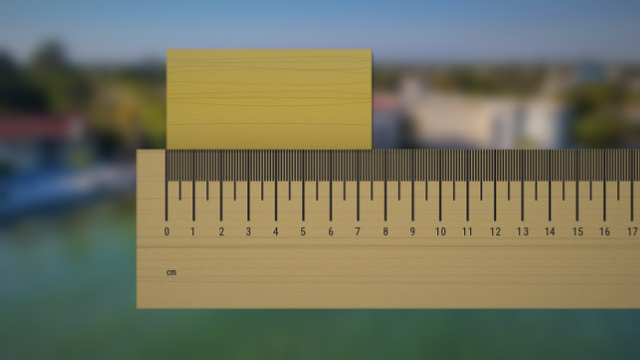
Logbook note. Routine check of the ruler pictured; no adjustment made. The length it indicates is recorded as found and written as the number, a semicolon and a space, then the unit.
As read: 7.5; cm
